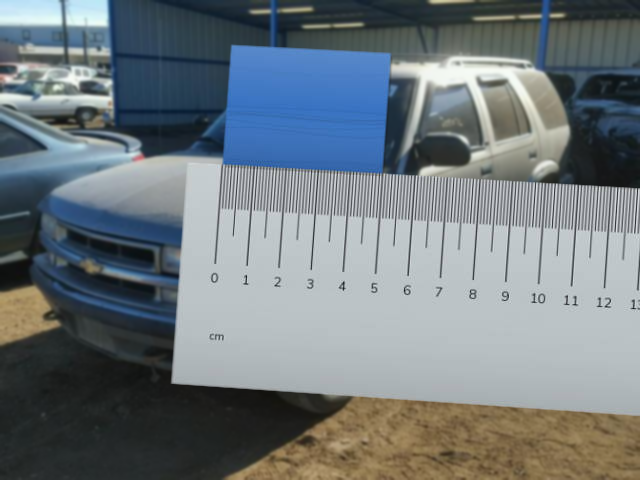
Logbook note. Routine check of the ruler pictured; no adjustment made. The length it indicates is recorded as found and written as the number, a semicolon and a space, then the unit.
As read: 5; cm
